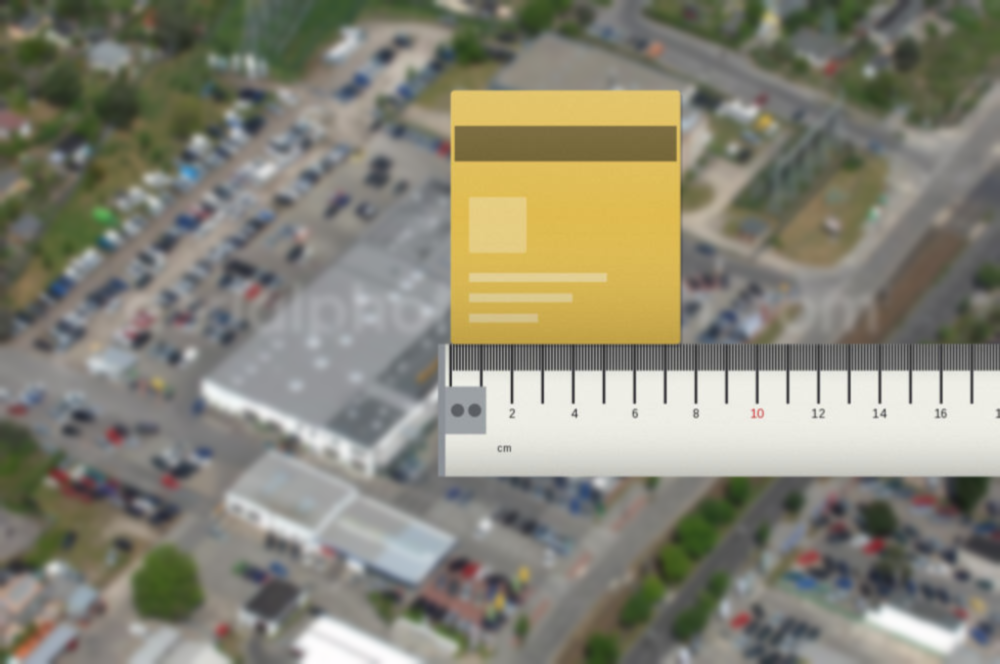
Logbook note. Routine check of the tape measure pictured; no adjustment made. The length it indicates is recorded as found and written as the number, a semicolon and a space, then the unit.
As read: 7.5; cm
